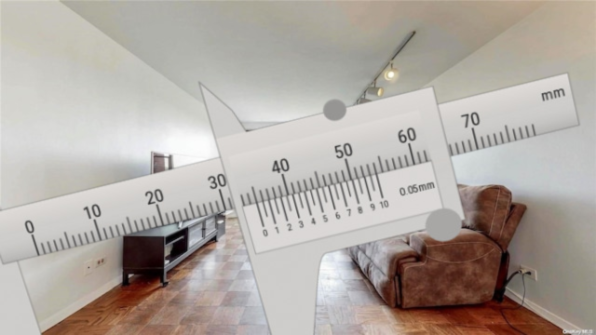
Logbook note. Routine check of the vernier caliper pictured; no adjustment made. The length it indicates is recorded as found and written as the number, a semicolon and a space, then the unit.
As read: 35.0; mm
